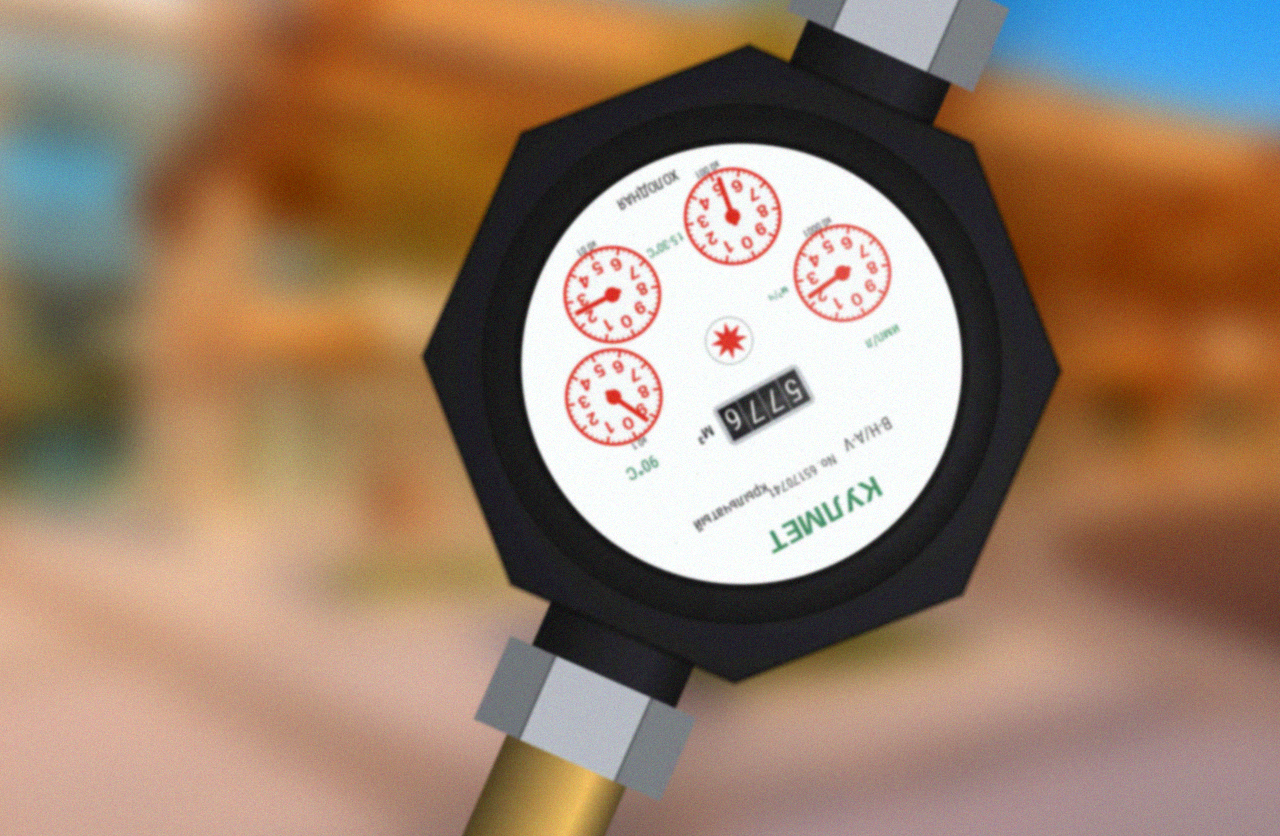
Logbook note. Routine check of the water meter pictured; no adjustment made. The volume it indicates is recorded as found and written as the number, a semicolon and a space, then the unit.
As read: 5775.9252; m³
